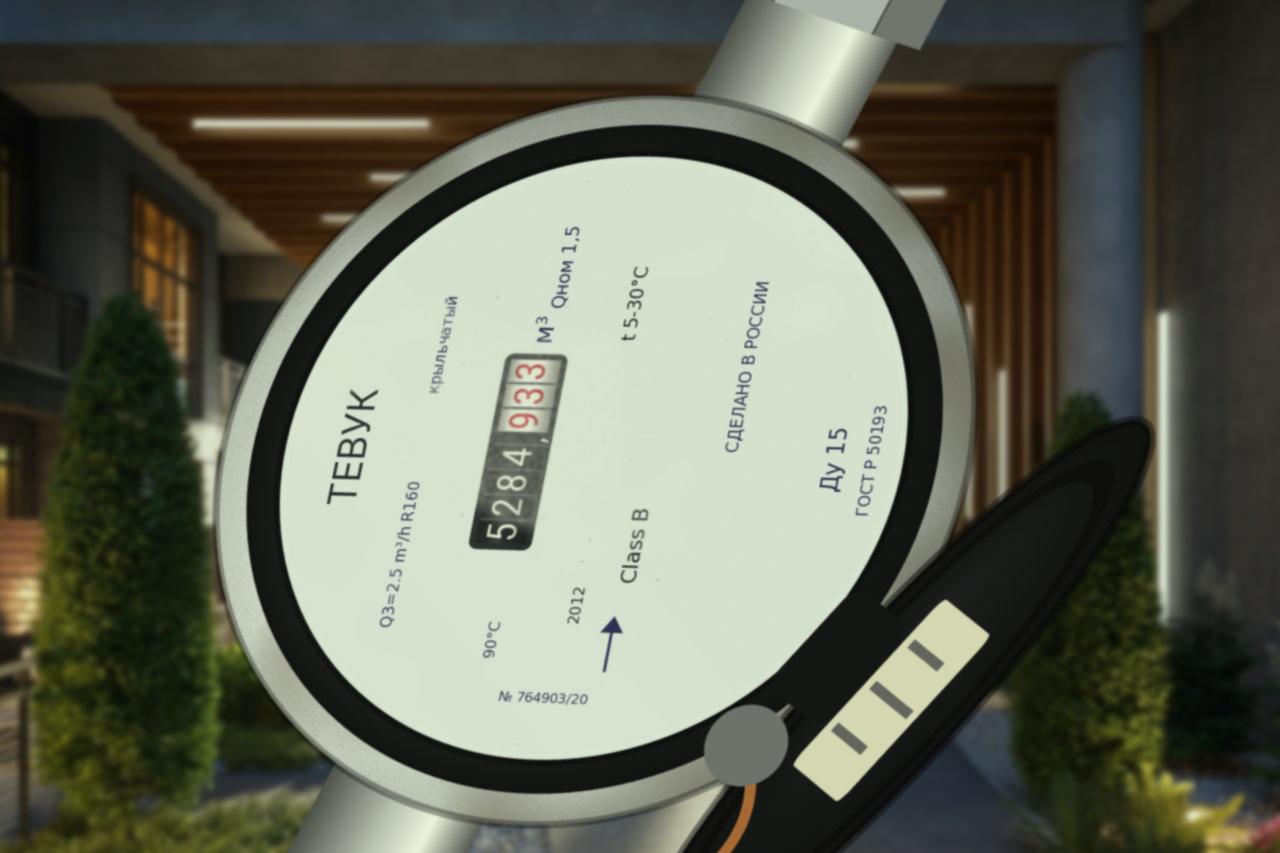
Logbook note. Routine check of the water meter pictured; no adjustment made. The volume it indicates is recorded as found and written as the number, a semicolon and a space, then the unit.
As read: 5284.933; m³
